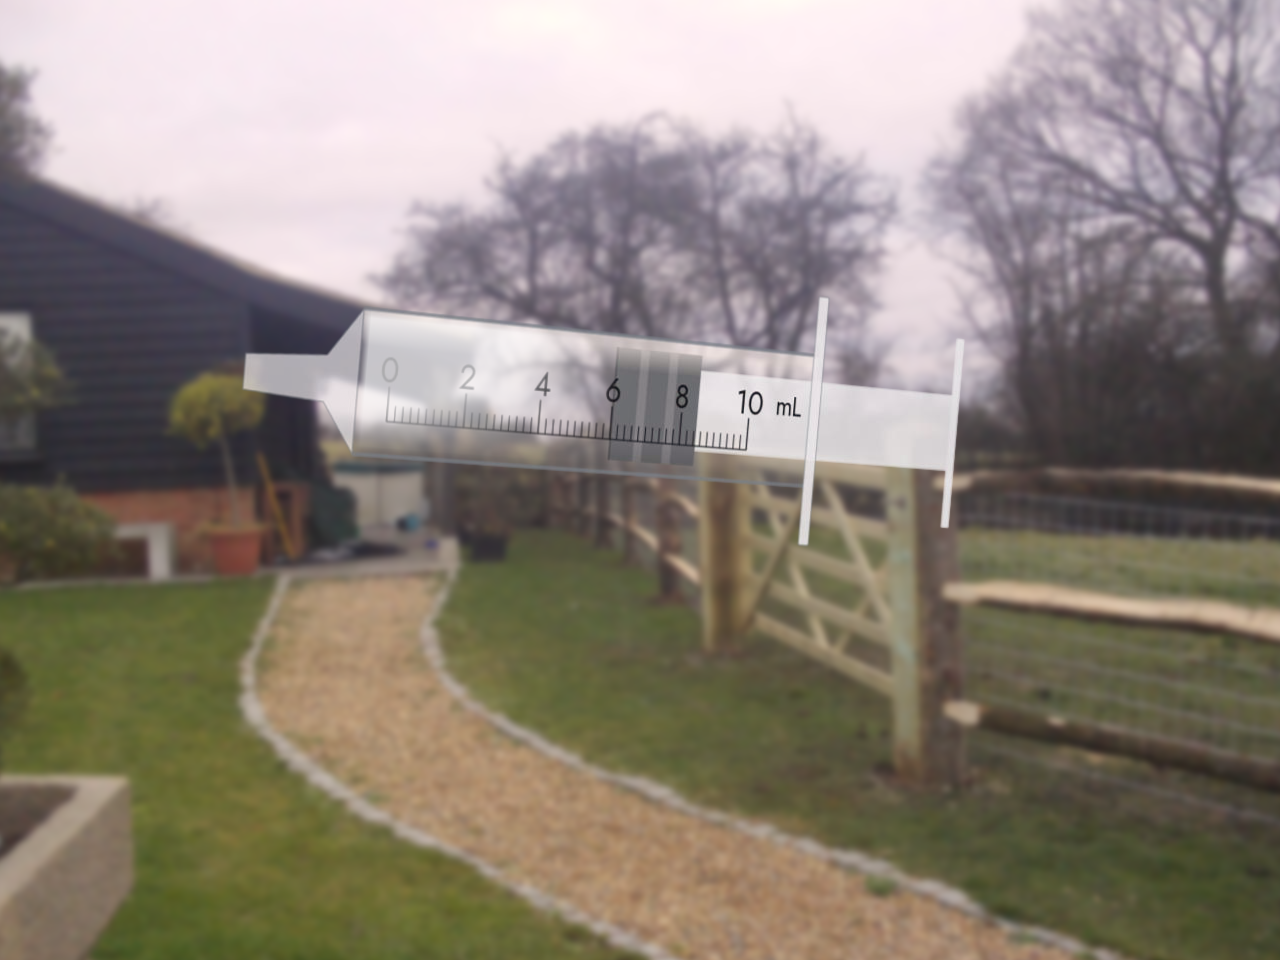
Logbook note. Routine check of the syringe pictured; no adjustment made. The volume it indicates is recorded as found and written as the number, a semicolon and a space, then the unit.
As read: 6; mL
